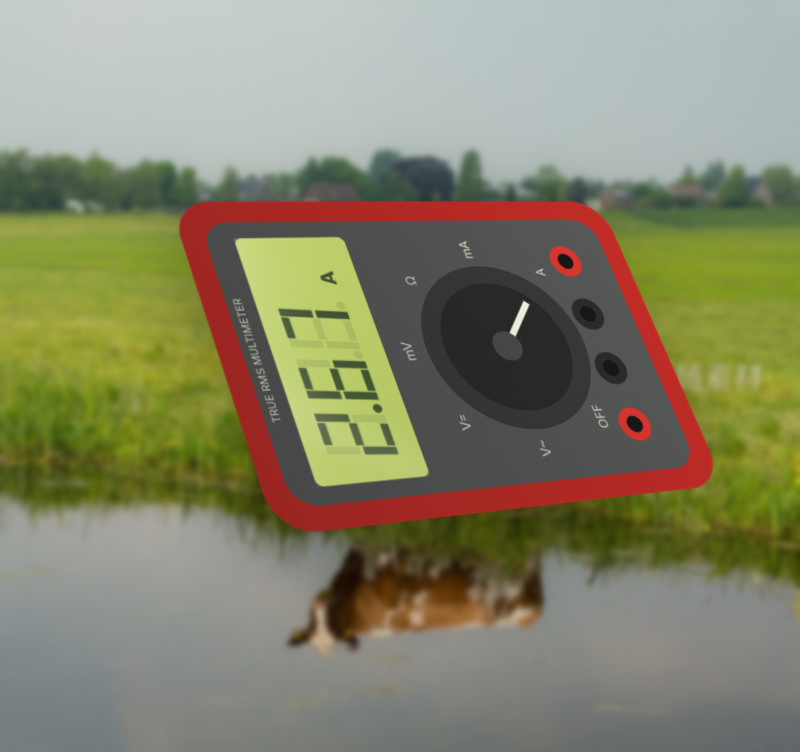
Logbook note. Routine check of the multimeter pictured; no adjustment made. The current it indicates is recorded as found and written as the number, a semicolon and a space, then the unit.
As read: 2.67; A
